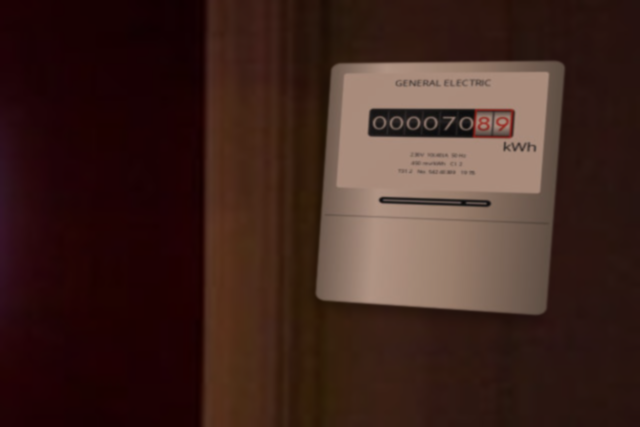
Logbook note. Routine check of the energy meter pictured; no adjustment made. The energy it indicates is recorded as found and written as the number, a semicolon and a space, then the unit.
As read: 70.89; kWh
